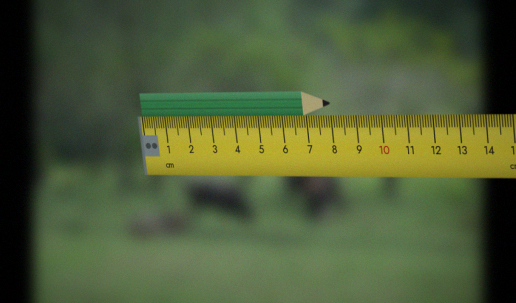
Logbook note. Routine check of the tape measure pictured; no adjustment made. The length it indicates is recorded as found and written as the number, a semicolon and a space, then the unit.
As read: 8; cm
